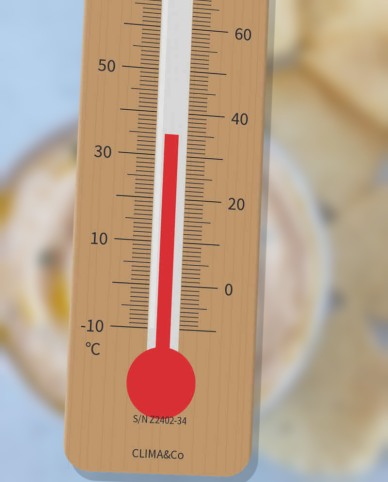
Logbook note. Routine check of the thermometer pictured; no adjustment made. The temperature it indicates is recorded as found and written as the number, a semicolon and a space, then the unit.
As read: 35; °C
